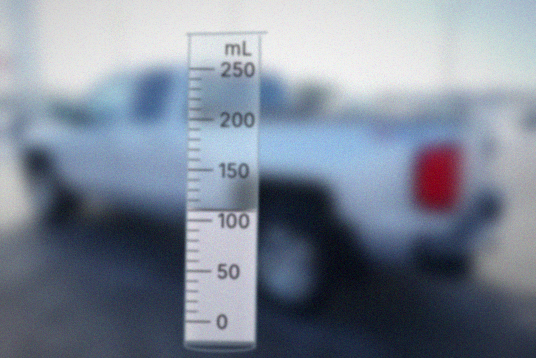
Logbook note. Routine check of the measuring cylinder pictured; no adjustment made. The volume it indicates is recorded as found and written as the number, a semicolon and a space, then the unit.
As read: 110; mL
